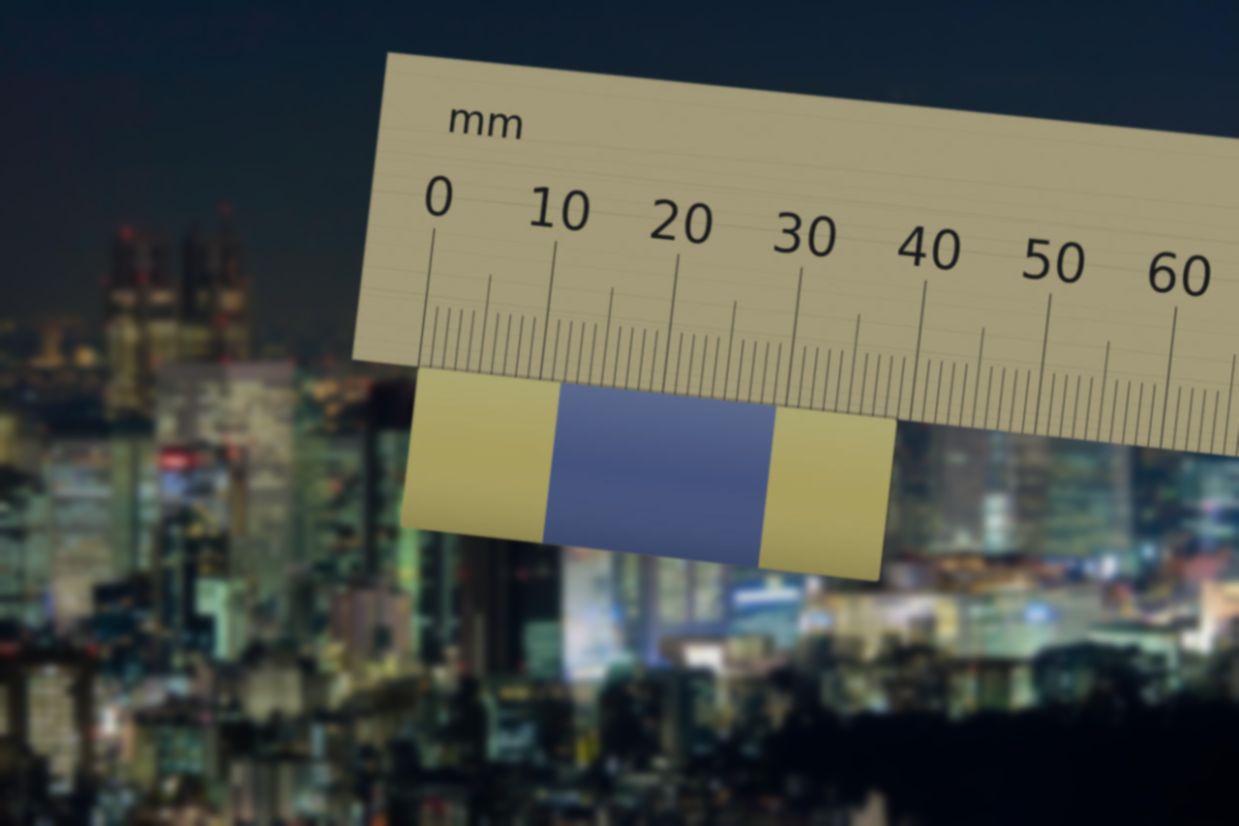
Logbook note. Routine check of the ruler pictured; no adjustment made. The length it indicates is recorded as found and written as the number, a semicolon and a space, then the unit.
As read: 39; mm
